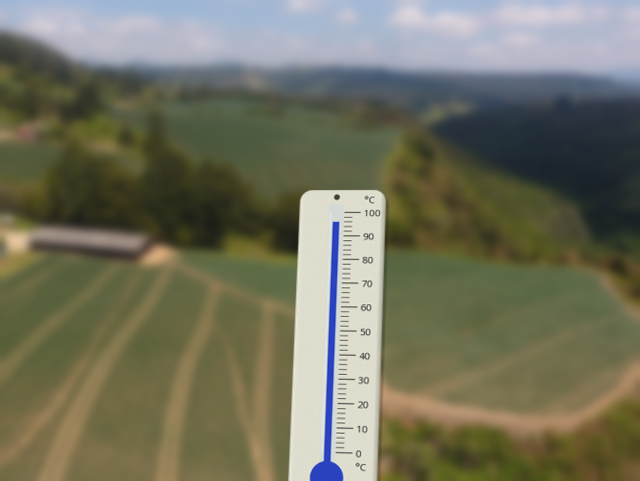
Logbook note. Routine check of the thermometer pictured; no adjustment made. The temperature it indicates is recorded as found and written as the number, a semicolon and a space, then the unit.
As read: 96; °C
